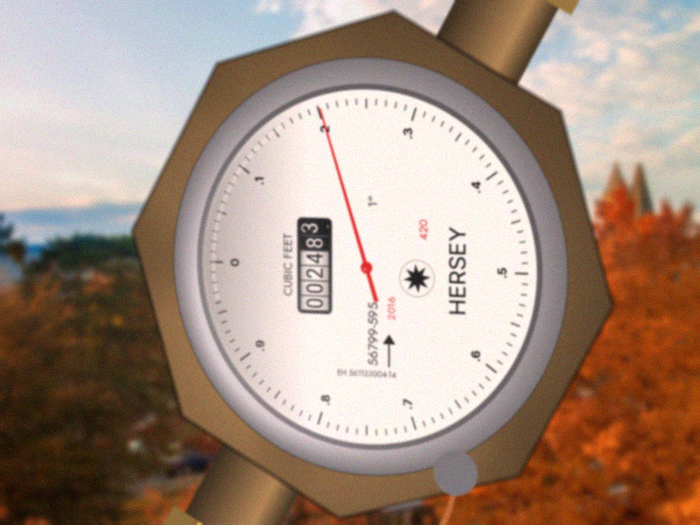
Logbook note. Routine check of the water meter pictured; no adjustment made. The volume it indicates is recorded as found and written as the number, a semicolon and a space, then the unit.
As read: 2483.20; ft³
